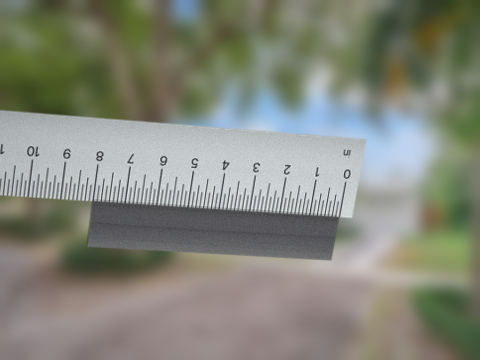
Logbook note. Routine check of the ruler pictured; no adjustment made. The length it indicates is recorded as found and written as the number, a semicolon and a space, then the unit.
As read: 8; in
